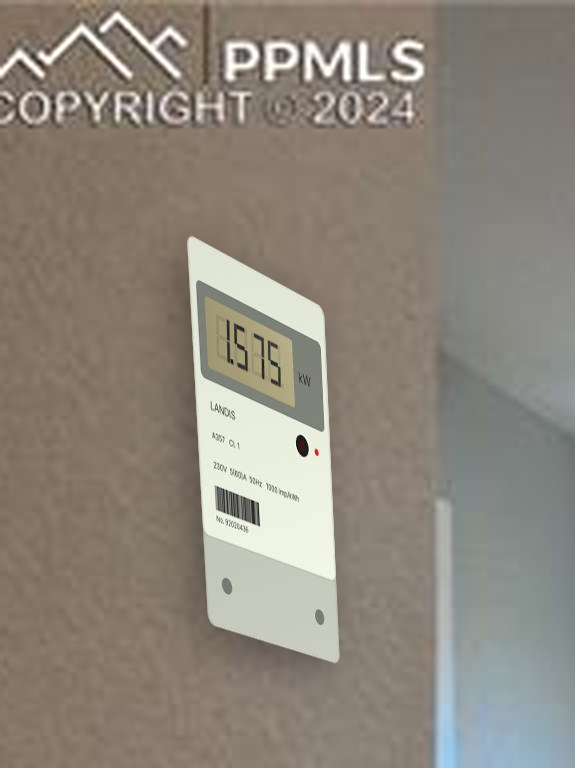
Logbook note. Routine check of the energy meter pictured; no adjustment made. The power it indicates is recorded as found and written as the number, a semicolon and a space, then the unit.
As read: 1.575; kW
